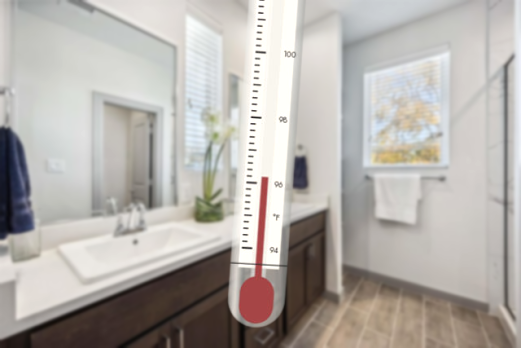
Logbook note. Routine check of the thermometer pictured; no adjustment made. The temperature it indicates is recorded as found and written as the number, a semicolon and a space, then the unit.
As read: 96.2; °F
